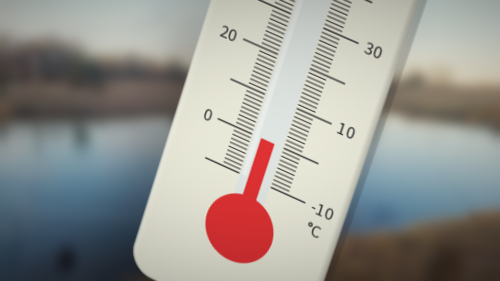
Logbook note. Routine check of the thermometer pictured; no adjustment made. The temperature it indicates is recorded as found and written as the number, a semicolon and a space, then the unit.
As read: 0; °C
